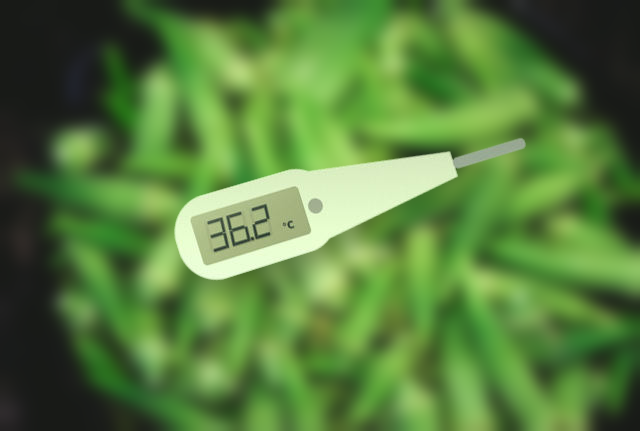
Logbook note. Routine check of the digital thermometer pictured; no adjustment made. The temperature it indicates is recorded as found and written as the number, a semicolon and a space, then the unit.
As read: 36.2; °C
